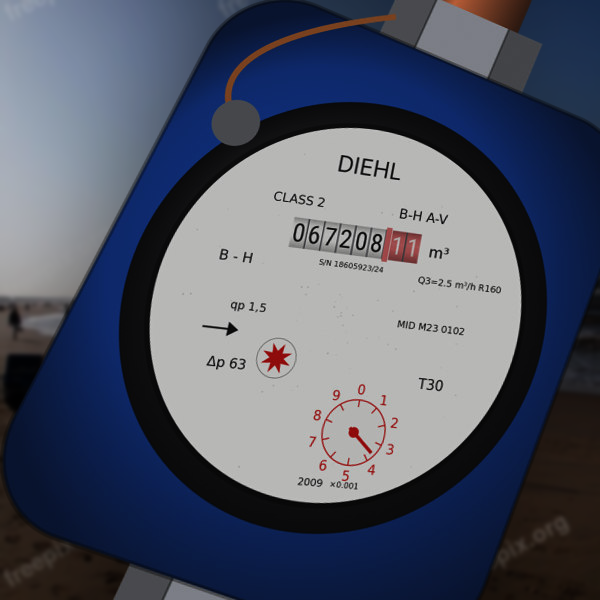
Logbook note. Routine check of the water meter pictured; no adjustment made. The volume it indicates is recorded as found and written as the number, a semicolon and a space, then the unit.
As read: 67208.113; m³
